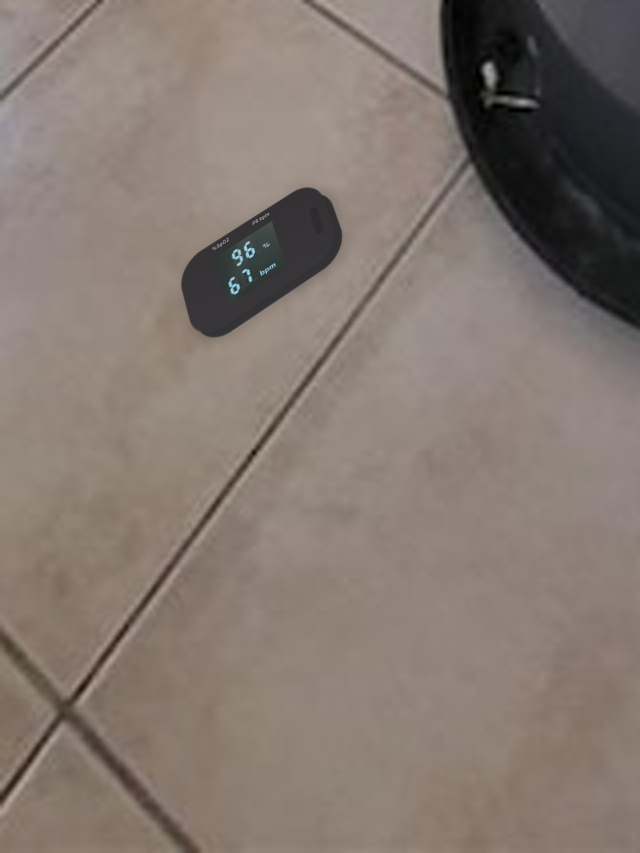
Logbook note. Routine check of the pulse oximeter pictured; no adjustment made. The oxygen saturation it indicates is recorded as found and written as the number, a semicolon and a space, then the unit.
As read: 96; %
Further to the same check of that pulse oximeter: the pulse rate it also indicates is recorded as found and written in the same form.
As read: 67; bpm
